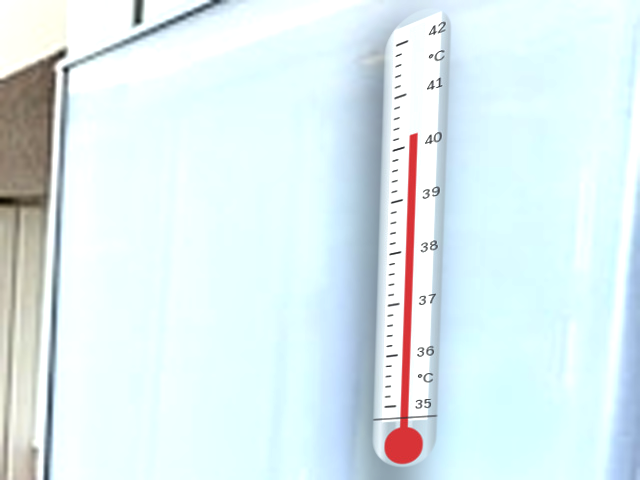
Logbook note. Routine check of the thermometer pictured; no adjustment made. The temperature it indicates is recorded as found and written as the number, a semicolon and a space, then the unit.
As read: 40.2; °C
